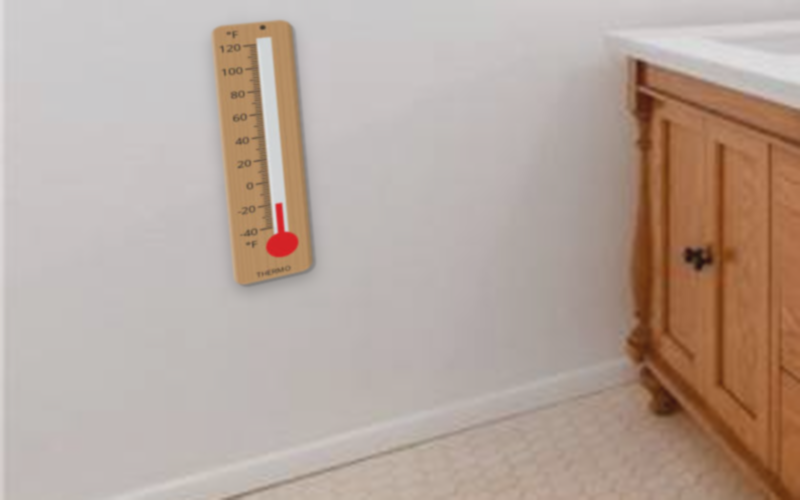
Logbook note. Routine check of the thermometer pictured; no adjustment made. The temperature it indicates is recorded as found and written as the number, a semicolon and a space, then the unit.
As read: -20; °F
